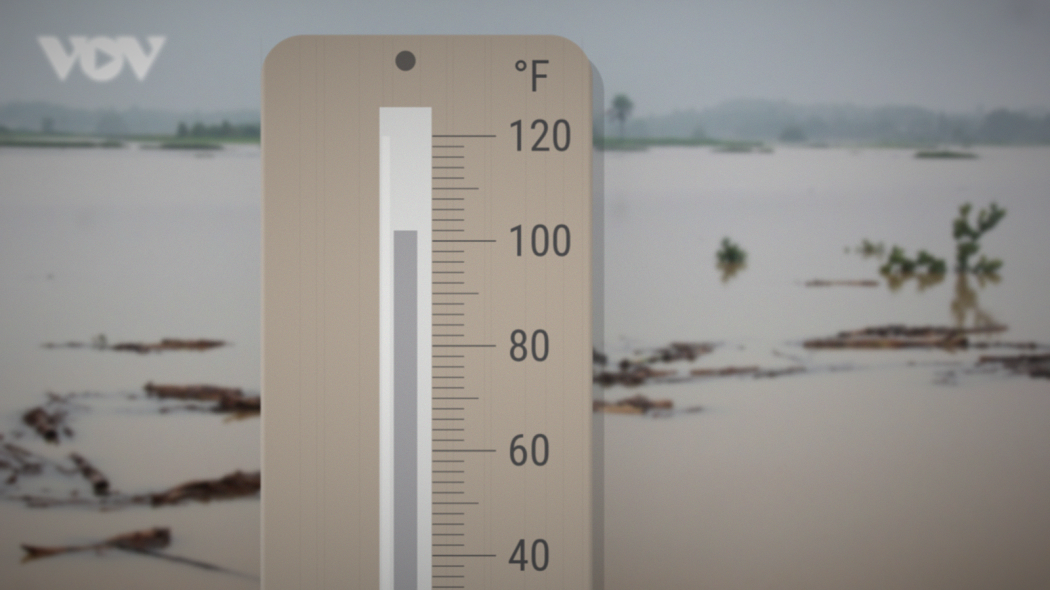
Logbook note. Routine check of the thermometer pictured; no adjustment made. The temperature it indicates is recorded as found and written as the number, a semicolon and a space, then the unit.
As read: 102; °F
